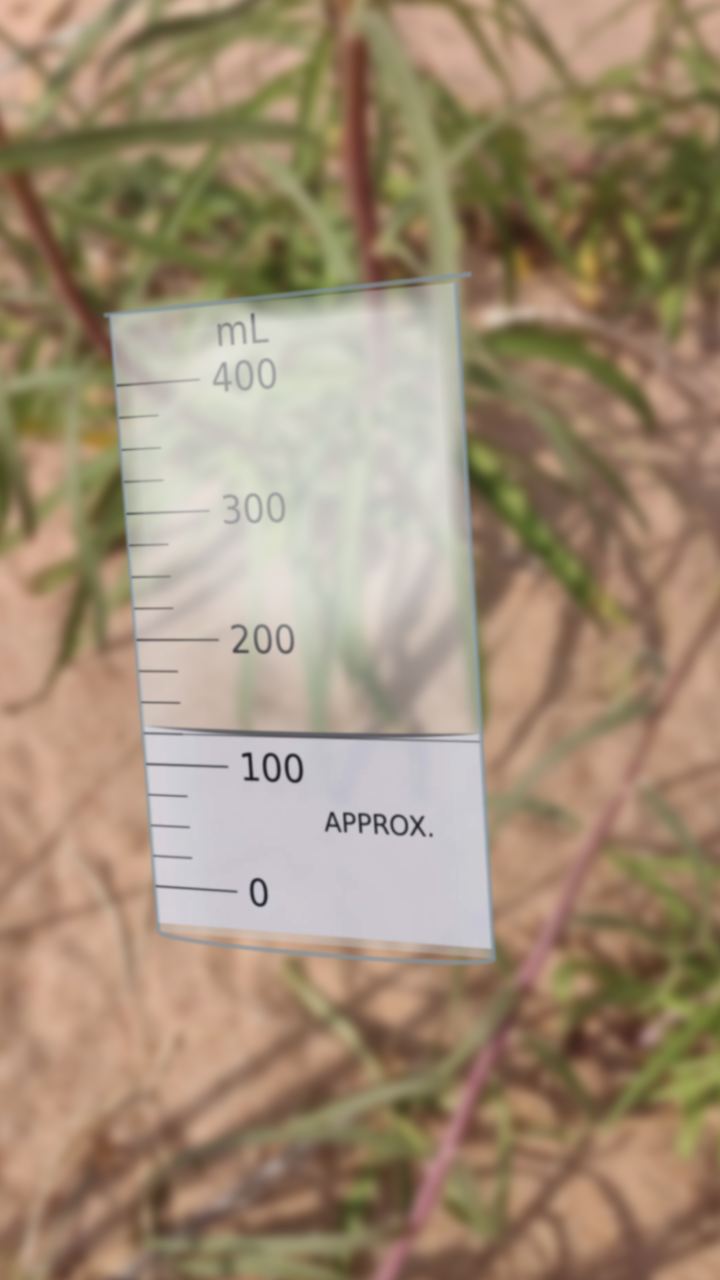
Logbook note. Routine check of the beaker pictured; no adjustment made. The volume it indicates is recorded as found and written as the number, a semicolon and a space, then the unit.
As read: 125; mL
